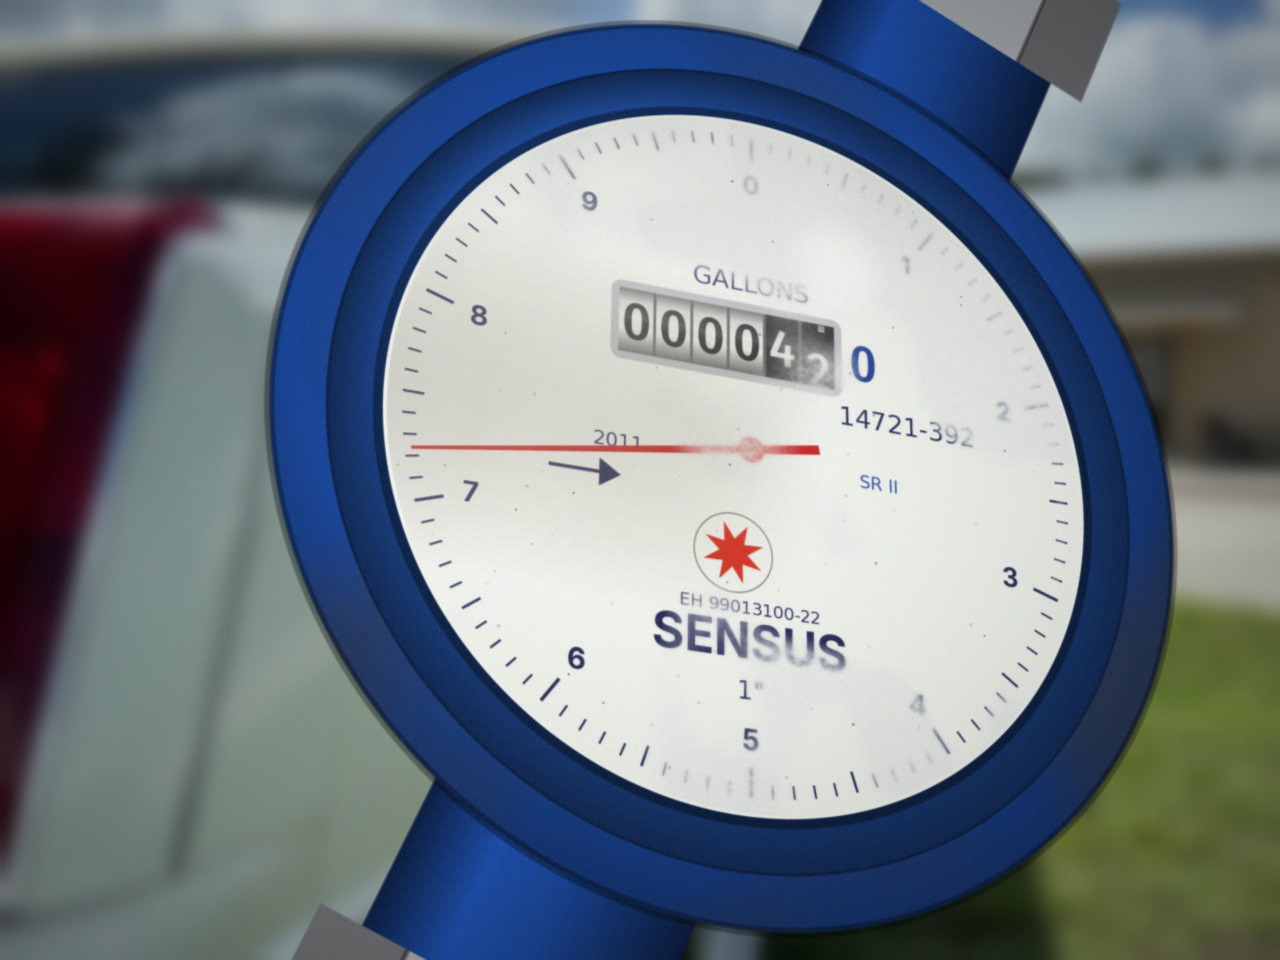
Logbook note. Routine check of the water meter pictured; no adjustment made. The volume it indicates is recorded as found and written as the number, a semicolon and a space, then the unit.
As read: 417.2; gal
